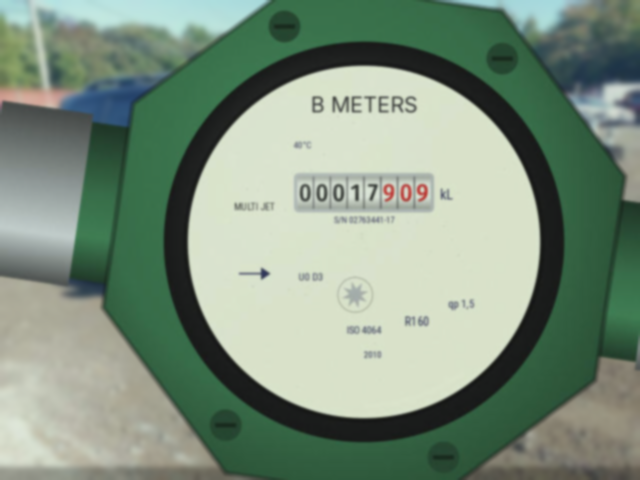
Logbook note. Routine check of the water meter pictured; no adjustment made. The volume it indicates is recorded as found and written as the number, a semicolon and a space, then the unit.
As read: 17.909; kL
